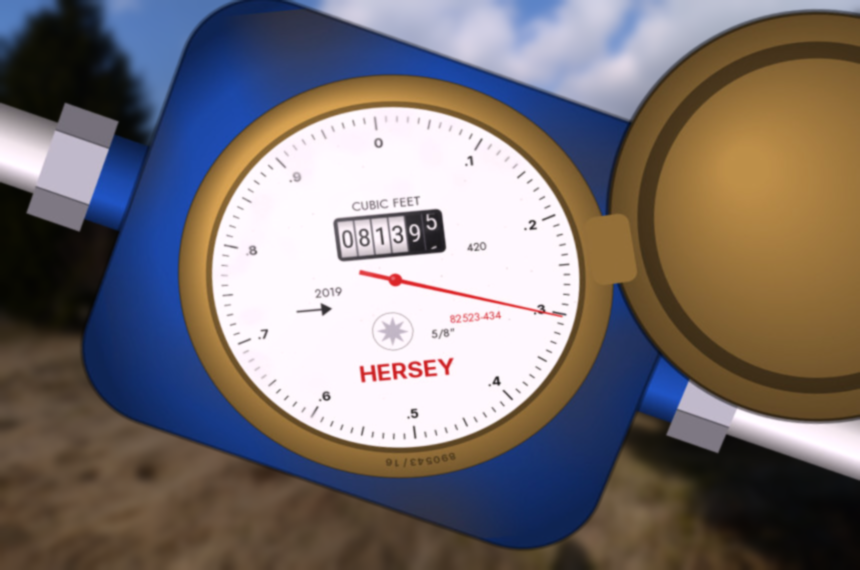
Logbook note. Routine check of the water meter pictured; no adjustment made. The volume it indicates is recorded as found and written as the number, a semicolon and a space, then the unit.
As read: 81395.30; ft³
